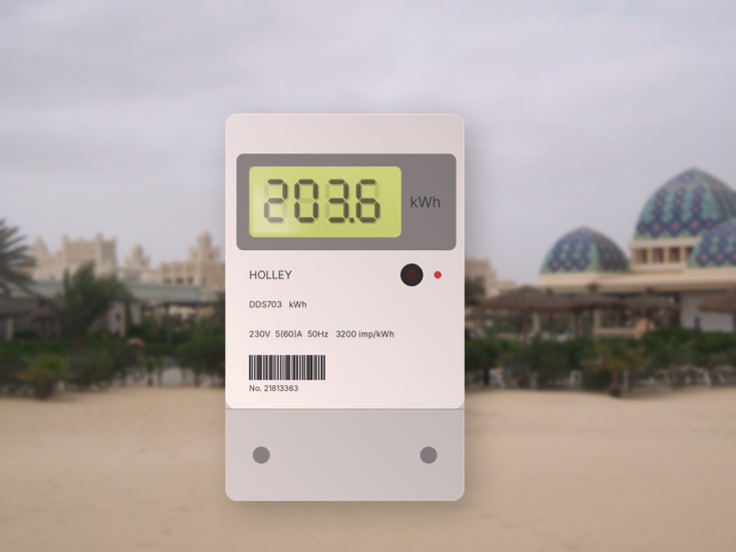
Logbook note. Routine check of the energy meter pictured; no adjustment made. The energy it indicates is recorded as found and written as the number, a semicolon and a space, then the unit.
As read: 203.6; kWh
